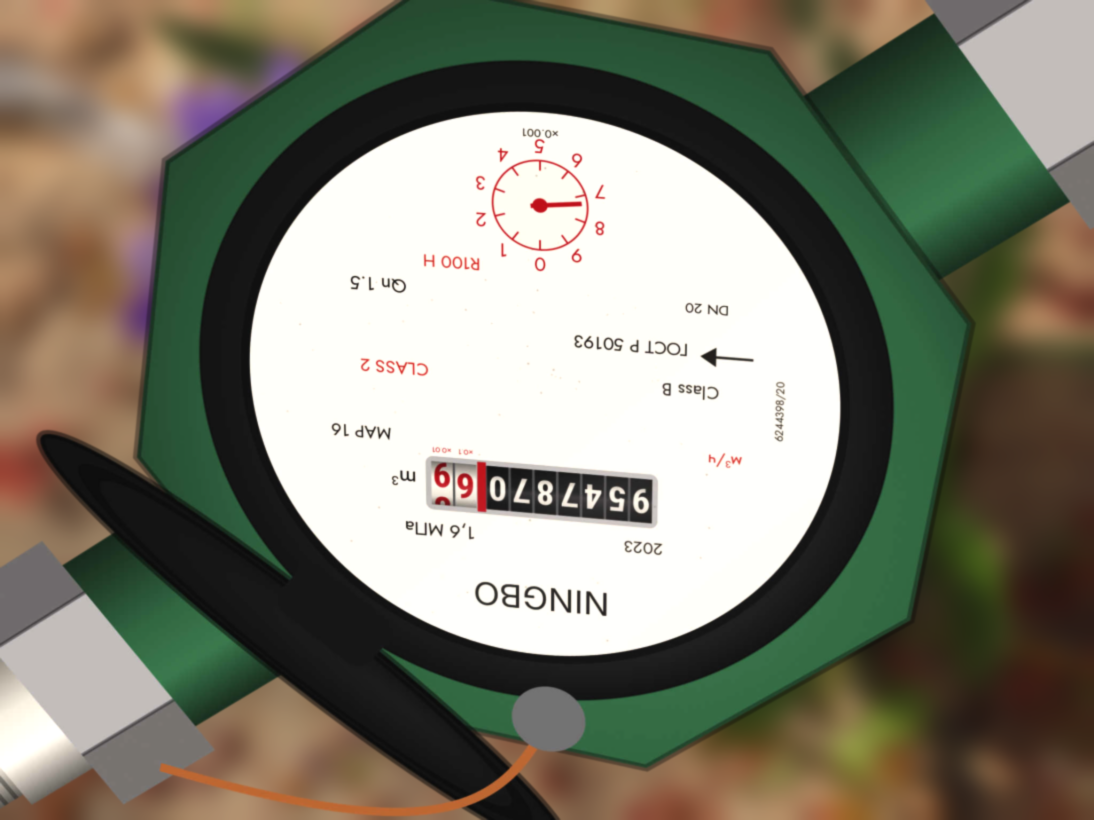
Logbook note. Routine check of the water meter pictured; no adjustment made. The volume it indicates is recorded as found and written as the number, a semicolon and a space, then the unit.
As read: 9547870.687; m³
